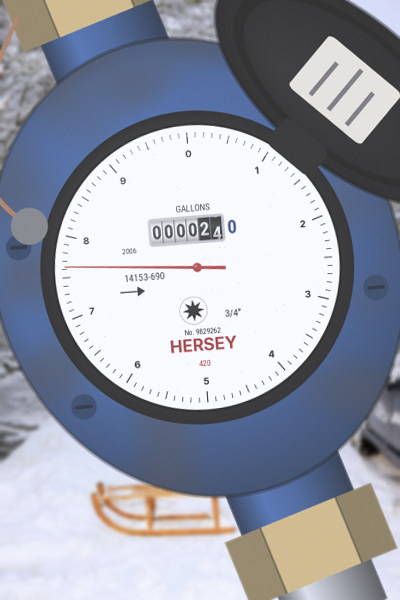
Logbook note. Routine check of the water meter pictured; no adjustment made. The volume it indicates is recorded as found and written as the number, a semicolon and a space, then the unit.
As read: 237.6; gal
